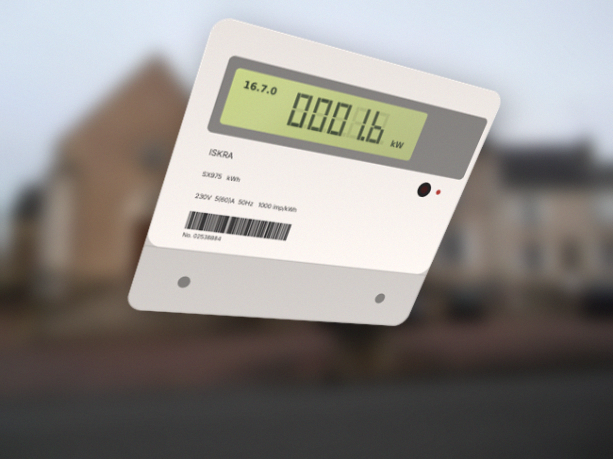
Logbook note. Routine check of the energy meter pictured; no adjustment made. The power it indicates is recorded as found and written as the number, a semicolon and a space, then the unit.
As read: 1.6; kW
